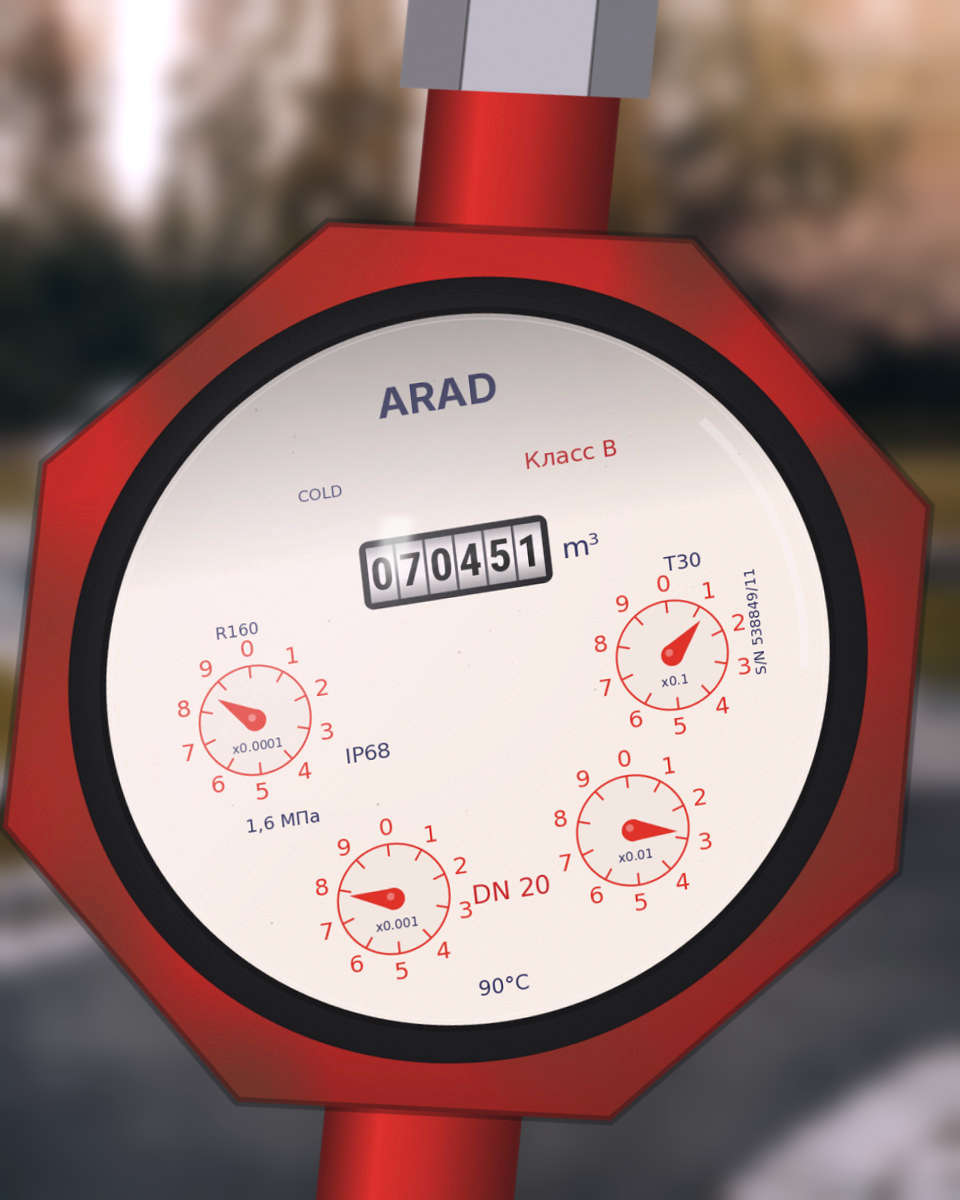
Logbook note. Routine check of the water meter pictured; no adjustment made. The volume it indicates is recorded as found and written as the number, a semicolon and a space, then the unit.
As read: 70451.1278; m³
